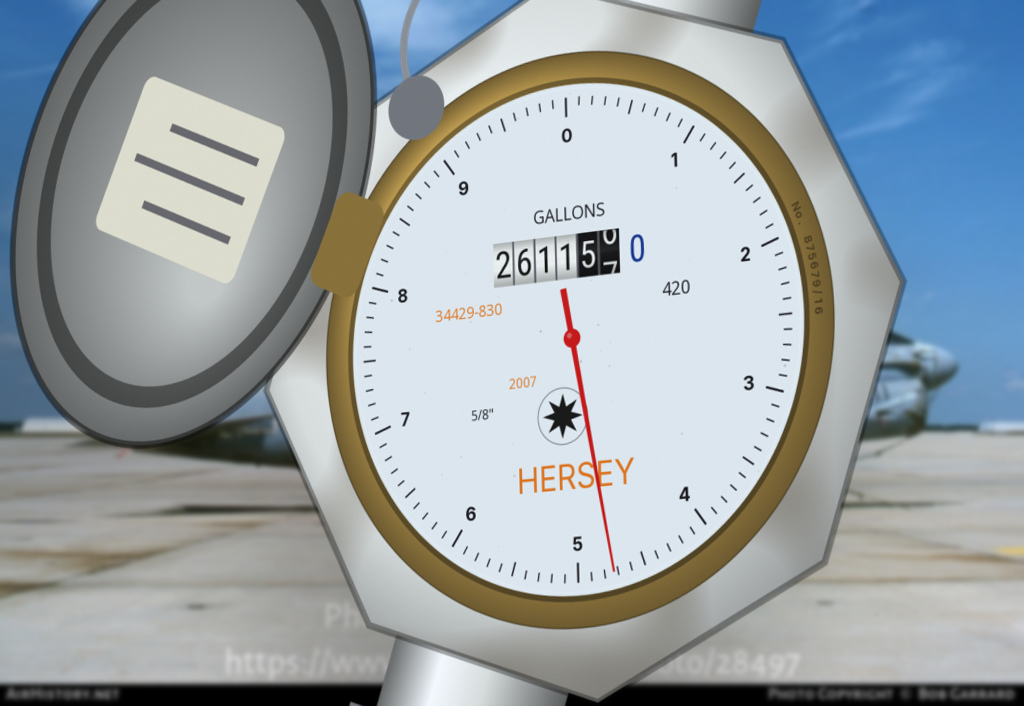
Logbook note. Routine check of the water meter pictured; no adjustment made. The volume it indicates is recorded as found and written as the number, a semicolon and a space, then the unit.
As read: 2611564.7; gal
